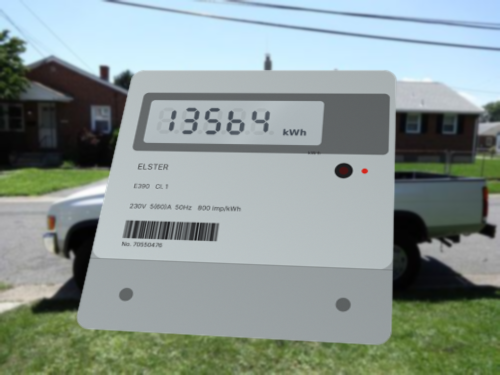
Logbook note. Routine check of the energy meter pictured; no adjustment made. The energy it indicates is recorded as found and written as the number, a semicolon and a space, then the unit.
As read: 13564; kWh
